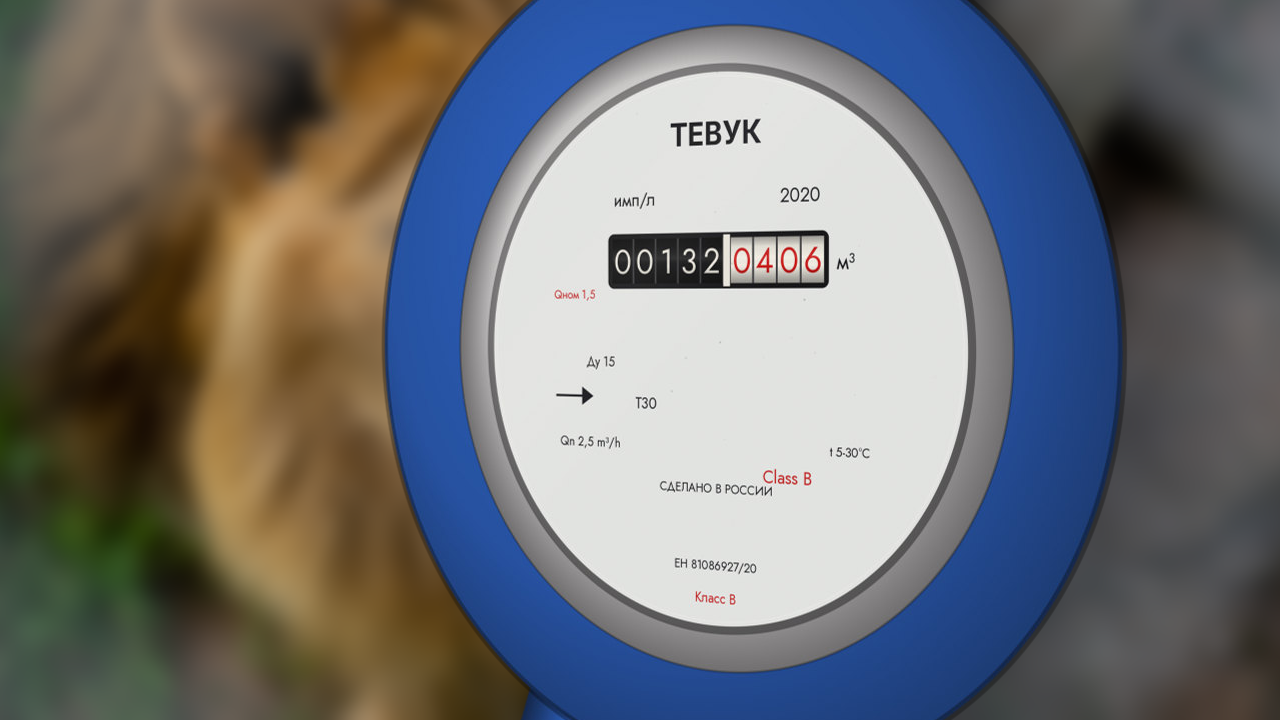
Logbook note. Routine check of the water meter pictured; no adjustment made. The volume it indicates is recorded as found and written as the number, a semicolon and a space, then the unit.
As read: 132.0406; m³
